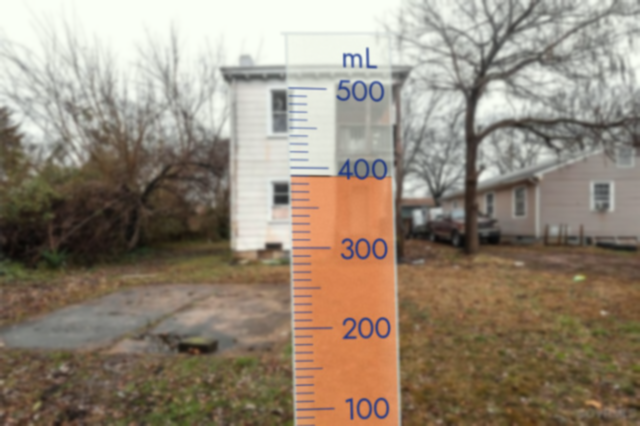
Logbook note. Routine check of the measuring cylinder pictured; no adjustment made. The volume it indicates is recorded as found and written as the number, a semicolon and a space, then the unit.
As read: 390; mL
